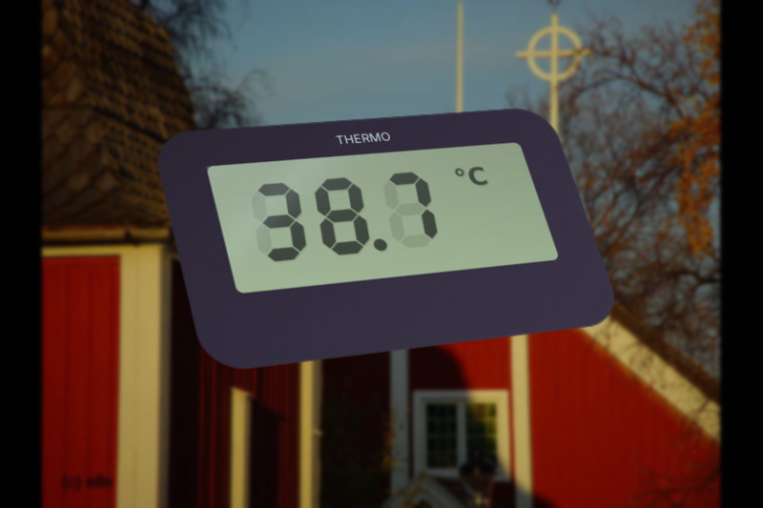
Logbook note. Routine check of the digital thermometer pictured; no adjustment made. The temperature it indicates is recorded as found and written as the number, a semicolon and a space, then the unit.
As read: 38.7; °C
